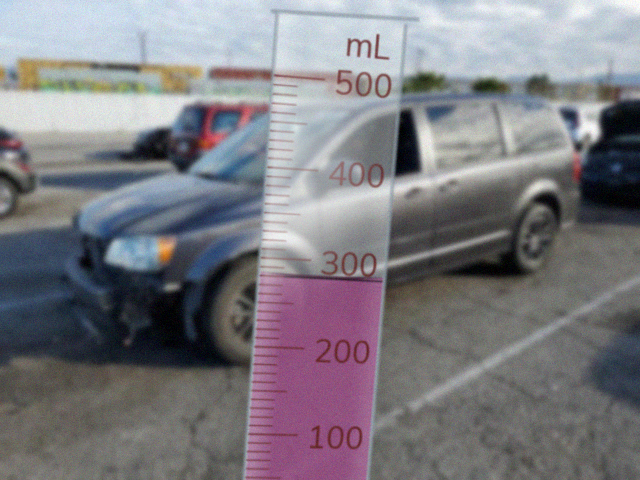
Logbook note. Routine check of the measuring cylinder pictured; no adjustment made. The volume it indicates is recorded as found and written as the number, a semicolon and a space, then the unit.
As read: 280; mL
